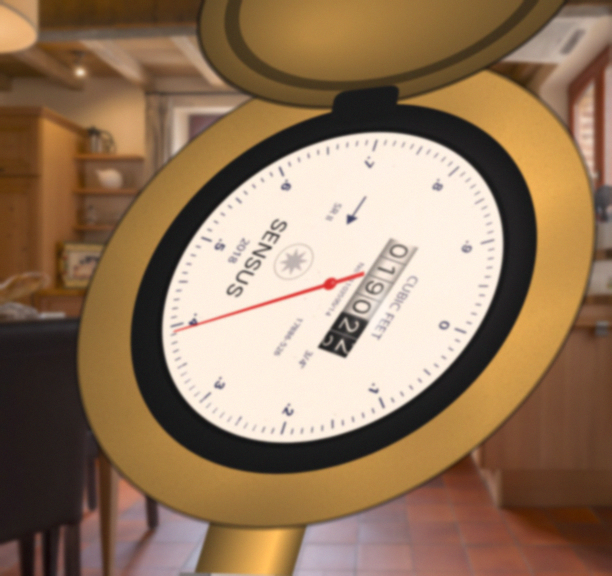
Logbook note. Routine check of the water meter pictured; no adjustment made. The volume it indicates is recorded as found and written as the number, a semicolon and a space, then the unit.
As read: 19022.39; ft³
